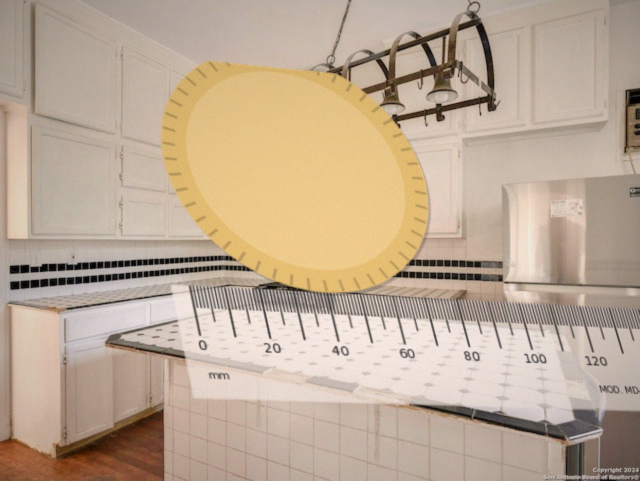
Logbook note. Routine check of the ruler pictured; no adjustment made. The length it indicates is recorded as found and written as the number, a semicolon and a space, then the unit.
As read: 80; mm
